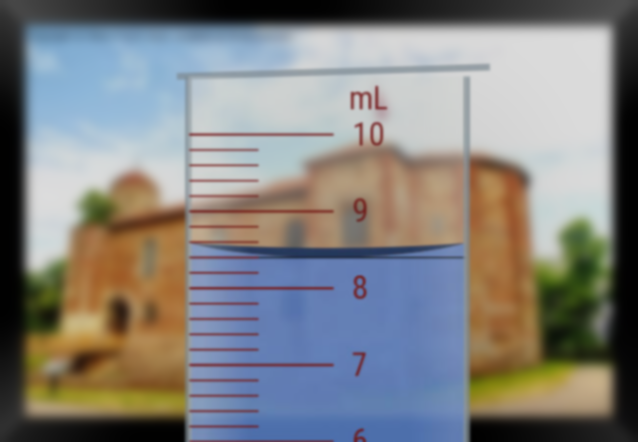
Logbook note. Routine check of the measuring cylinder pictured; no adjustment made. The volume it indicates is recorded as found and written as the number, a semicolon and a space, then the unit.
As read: 8.4; mL
